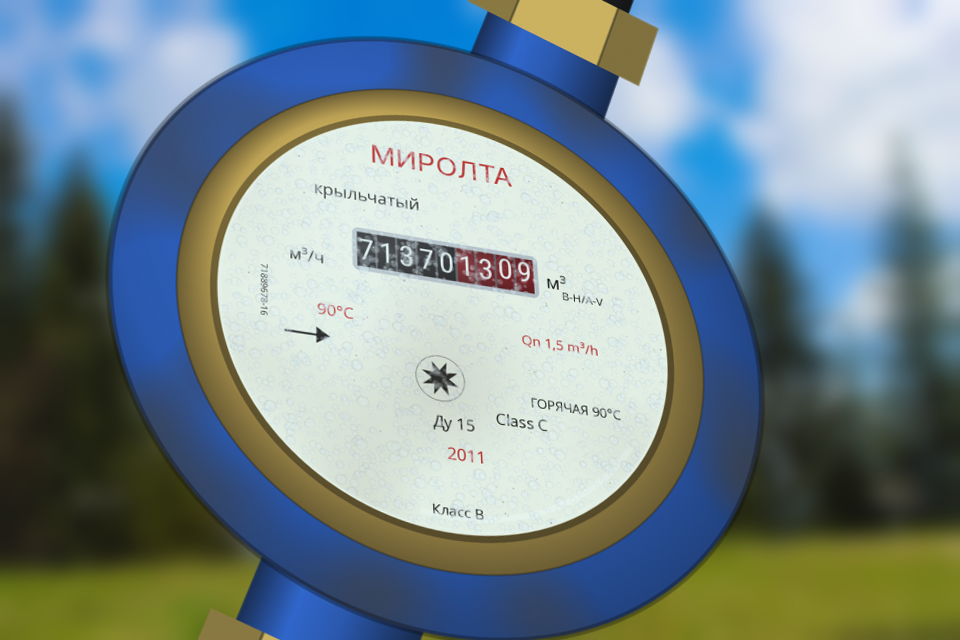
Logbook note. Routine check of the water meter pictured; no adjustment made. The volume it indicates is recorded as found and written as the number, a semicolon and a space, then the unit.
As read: 71370.1309; m³
